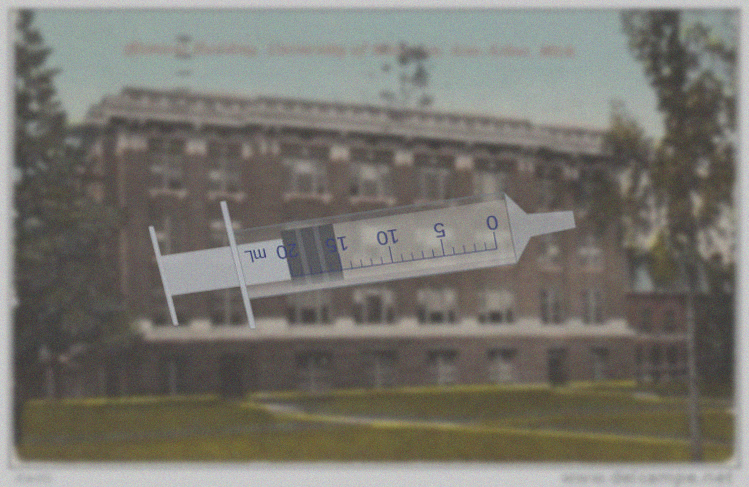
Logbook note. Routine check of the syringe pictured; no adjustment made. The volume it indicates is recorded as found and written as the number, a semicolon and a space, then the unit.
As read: 15; mL
